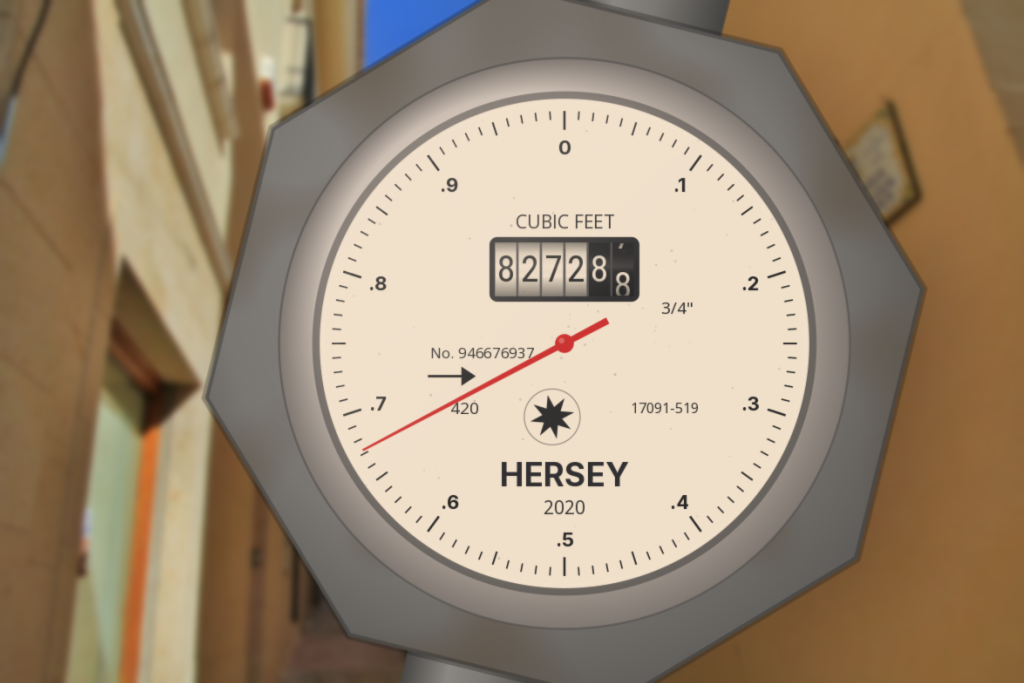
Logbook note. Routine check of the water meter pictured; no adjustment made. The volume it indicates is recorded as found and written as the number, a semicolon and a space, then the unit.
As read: 827287.67; ft³
